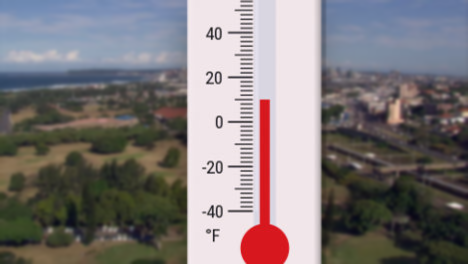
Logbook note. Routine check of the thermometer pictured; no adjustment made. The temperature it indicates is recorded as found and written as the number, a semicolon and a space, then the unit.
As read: 10; °F
